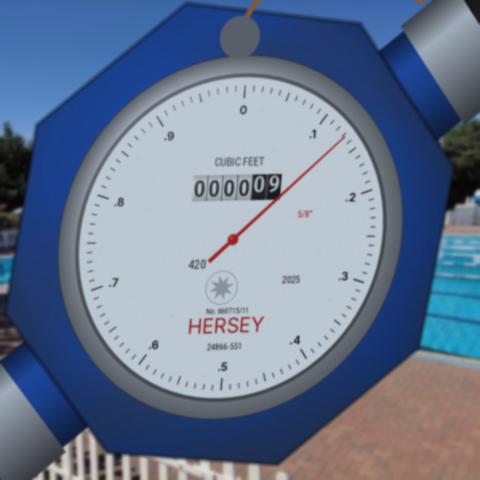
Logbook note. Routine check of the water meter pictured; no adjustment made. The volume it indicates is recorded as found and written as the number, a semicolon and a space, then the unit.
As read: 9.13; ft³
